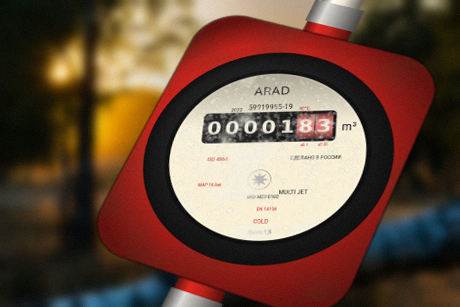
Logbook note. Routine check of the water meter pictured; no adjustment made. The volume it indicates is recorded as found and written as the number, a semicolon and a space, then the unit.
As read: 1.83; m³
